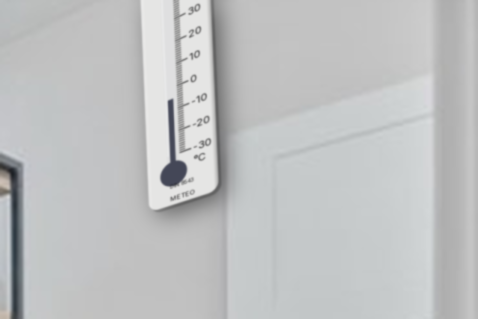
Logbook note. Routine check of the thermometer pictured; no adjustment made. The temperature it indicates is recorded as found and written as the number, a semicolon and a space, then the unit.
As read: -5; °C
